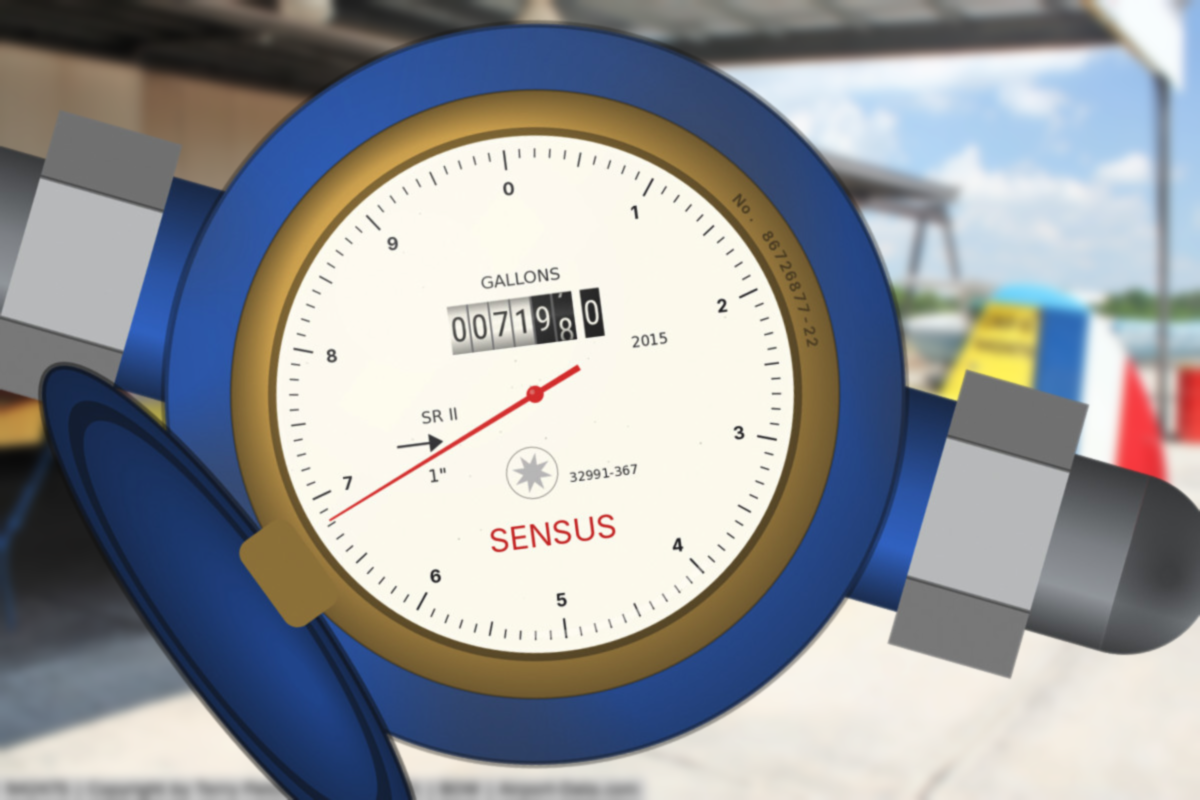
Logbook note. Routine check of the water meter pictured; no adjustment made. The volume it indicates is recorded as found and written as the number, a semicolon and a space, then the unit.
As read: 71976.8; gal
